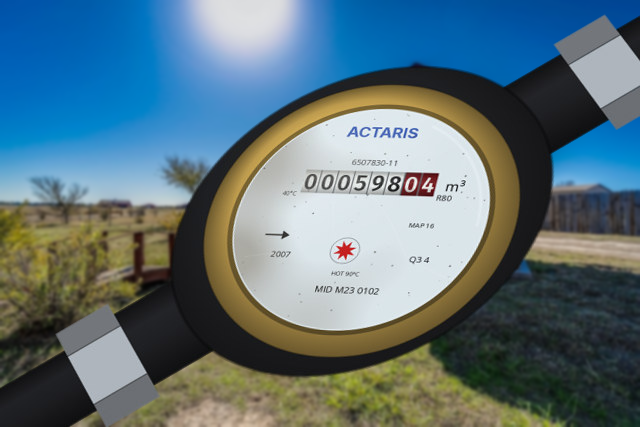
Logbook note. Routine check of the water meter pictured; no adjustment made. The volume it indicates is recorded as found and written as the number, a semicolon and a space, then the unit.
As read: 598.04; m³
